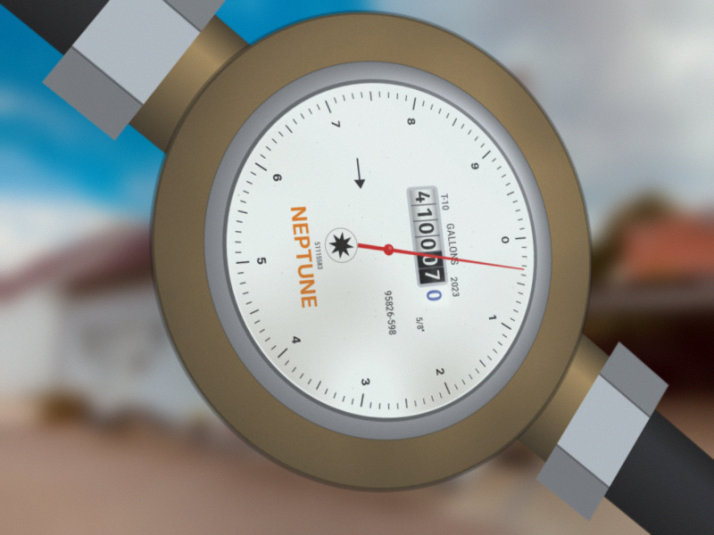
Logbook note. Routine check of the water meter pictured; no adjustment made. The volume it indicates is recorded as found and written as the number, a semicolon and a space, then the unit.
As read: 4100070.3; gal
